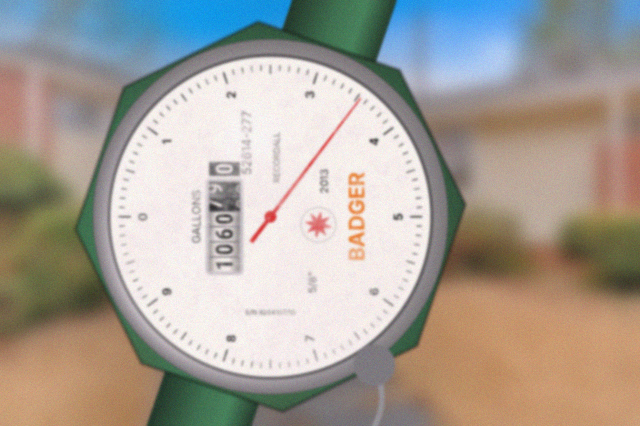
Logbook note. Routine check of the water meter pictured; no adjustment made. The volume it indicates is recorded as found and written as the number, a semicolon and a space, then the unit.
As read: 1060793.5; gal
